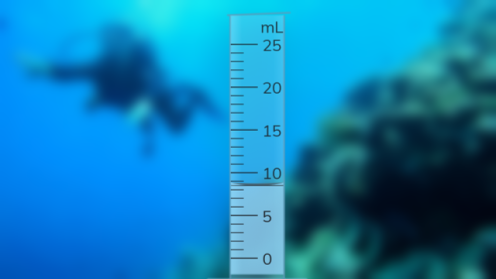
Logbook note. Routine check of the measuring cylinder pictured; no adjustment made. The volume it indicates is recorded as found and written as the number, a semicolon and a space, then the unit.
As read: 8.5; mL
